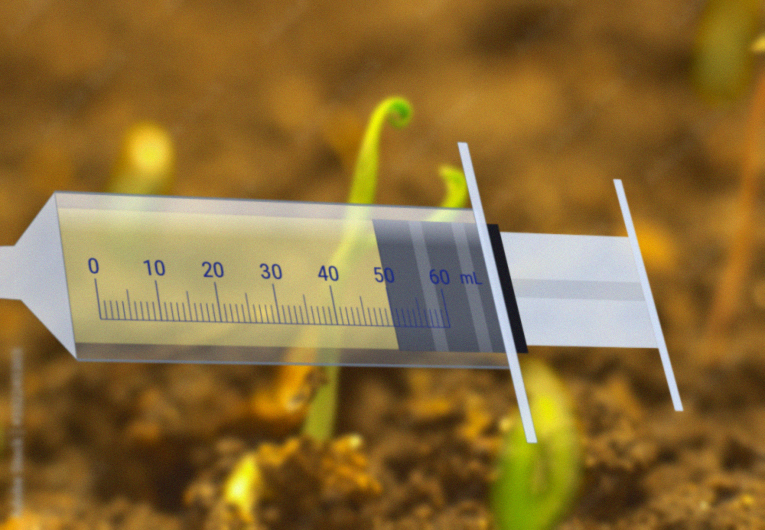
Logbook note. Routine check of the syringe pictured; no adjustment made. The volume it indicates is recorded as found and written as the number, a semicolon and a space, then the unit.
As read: 50; mL
